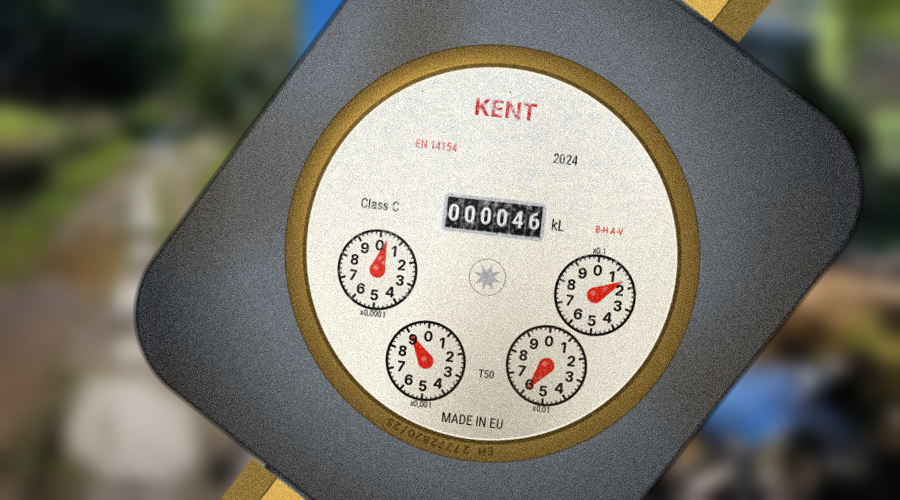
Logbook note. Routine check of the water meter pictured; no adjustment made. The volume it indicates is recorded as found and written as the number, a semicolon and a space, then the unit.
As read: 46.1590; kL
